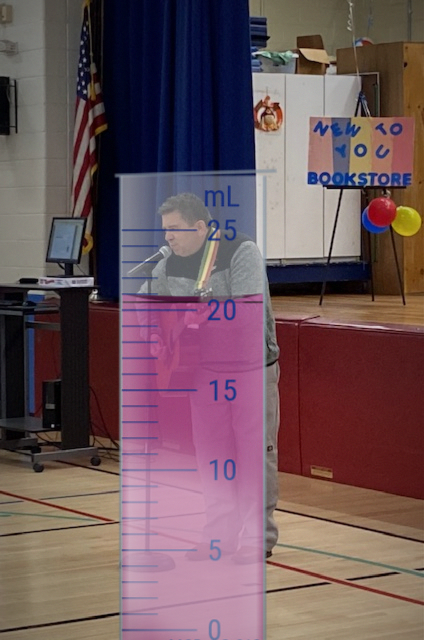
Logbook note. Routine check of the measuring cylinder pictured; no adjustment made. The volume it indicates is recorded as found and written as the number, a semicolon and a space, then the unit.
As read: 20.5; mL
